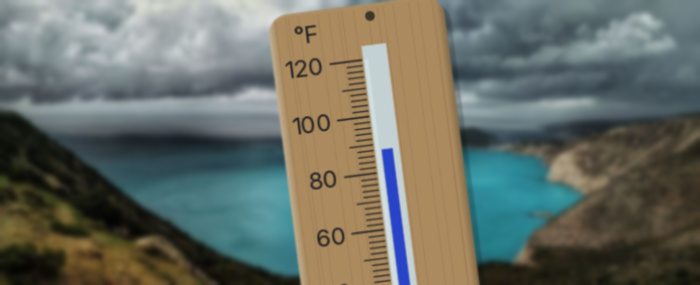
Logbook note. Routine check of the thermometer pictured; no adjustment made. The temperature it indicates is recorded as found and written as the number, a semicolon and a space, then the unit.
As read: 88; °F
